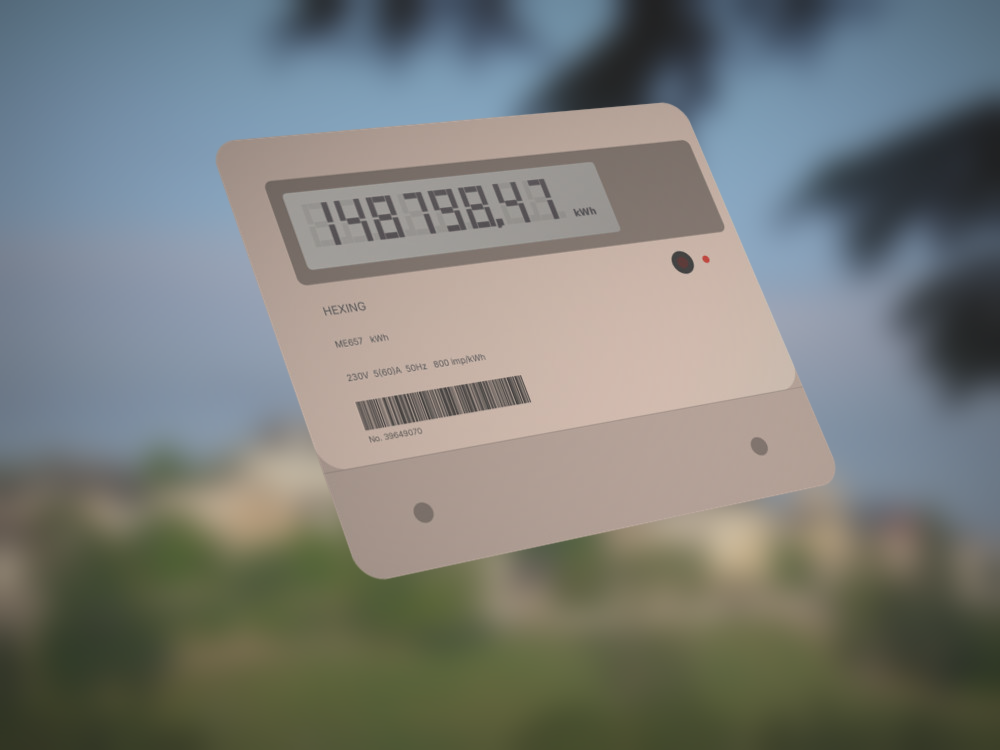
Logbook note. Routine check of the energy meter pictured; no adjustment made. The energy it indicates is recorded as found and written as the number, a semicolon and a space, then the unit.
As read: 148798.47; kWh
